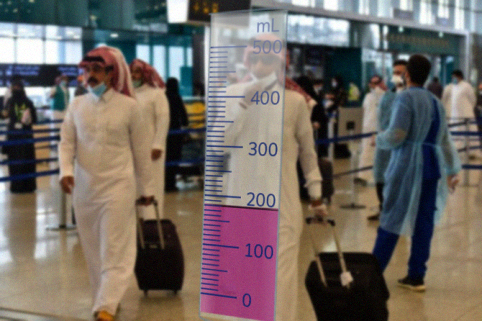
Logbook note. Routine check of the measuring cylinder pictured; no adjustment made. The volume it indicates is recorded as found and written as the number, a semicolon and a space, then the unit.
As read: 180; mL
